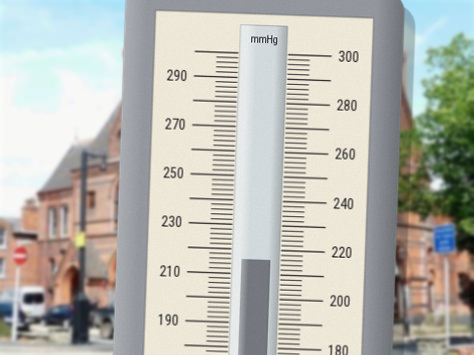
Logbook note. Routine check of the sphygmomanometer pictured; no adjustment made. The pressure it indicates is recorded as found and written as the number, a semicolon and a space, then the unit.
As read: 216; mmHg
